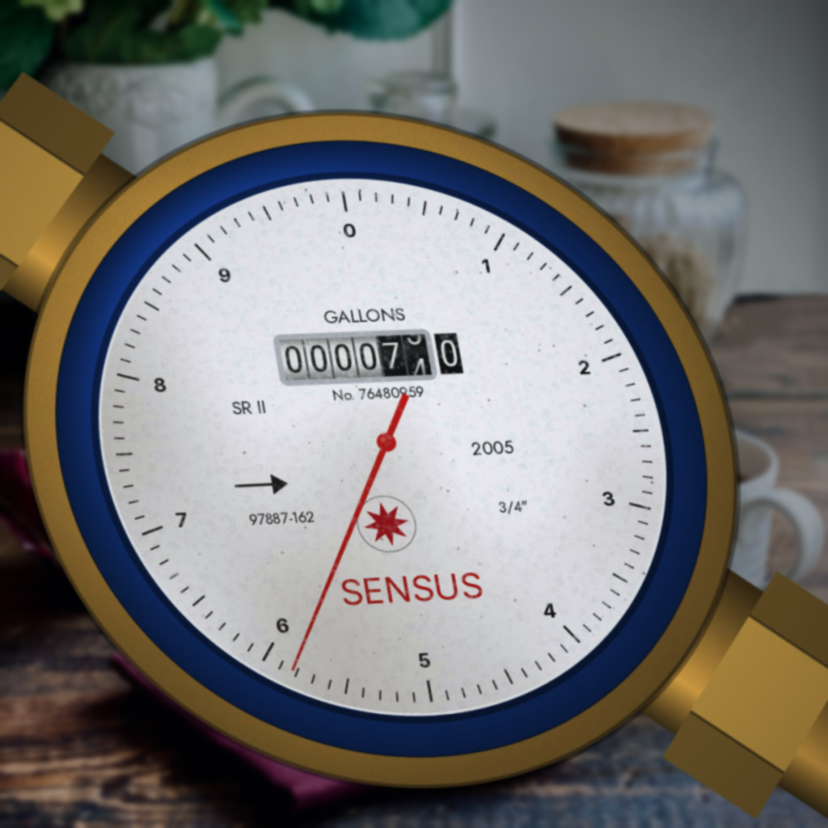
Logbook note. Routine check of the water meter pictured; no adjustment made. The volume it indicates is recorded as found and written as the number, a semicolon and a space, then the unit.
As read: 735.8; gal
